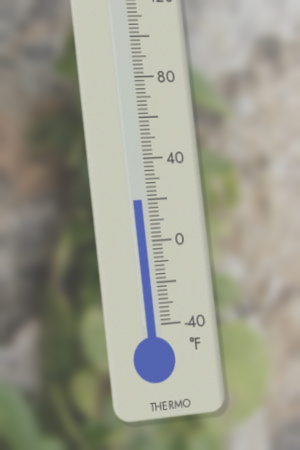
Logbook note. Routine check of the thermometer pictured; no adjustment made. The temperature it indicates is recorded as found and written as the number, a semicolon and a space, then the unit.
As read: 20; °F
